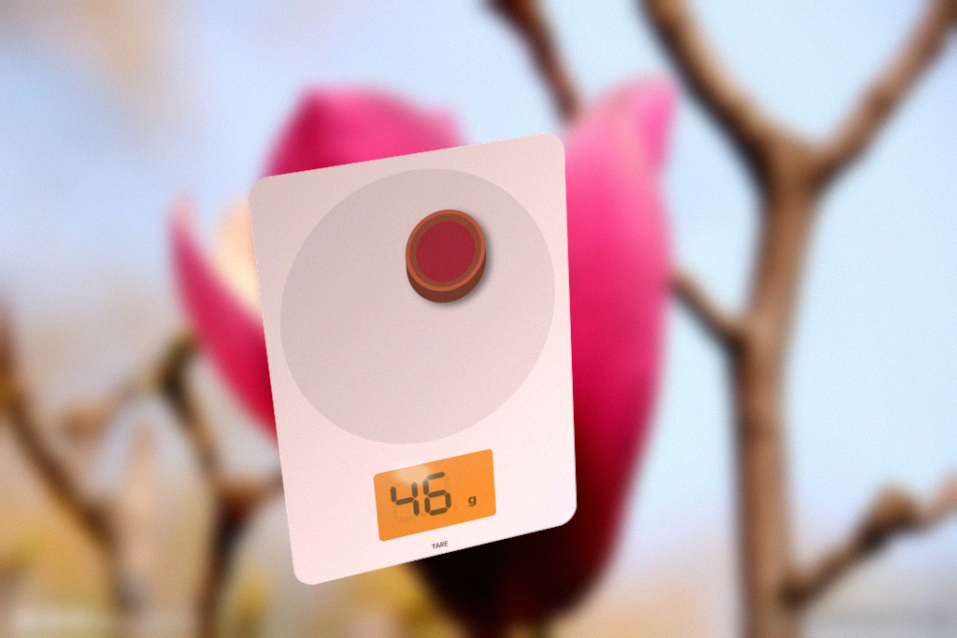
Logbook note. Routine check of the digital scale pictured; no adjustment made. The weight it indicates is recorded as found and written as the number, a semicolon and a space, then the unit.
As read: 46; g
